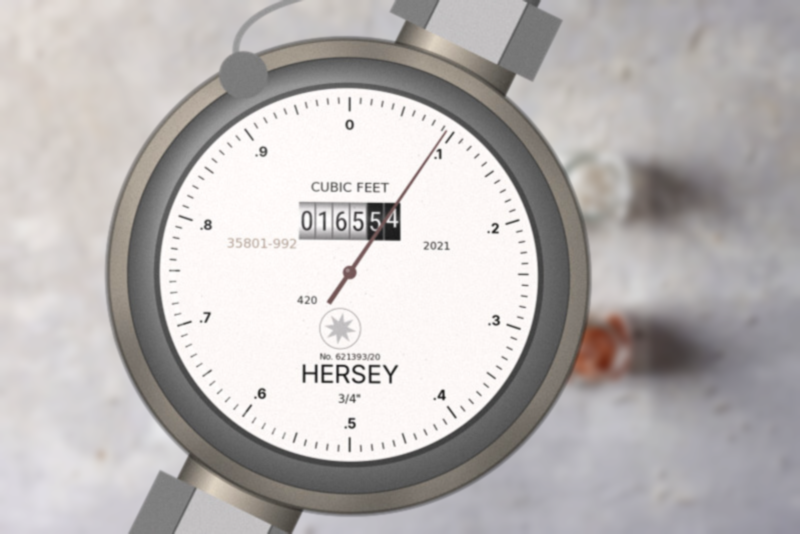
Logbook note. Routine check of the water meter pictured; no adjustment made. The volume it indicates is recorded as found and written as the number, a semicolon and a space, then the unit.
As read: 16554.09; ft³
